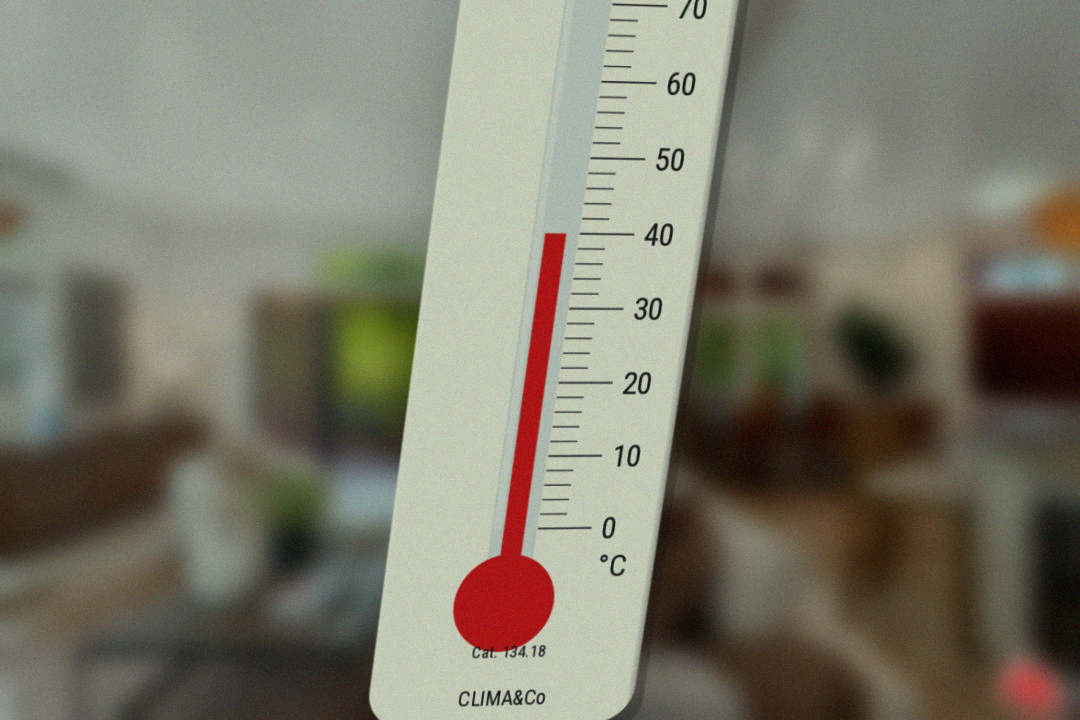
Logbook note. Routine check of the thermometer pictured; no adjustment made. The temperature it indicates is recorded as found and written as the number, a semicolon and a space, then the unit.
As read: 40; °C
